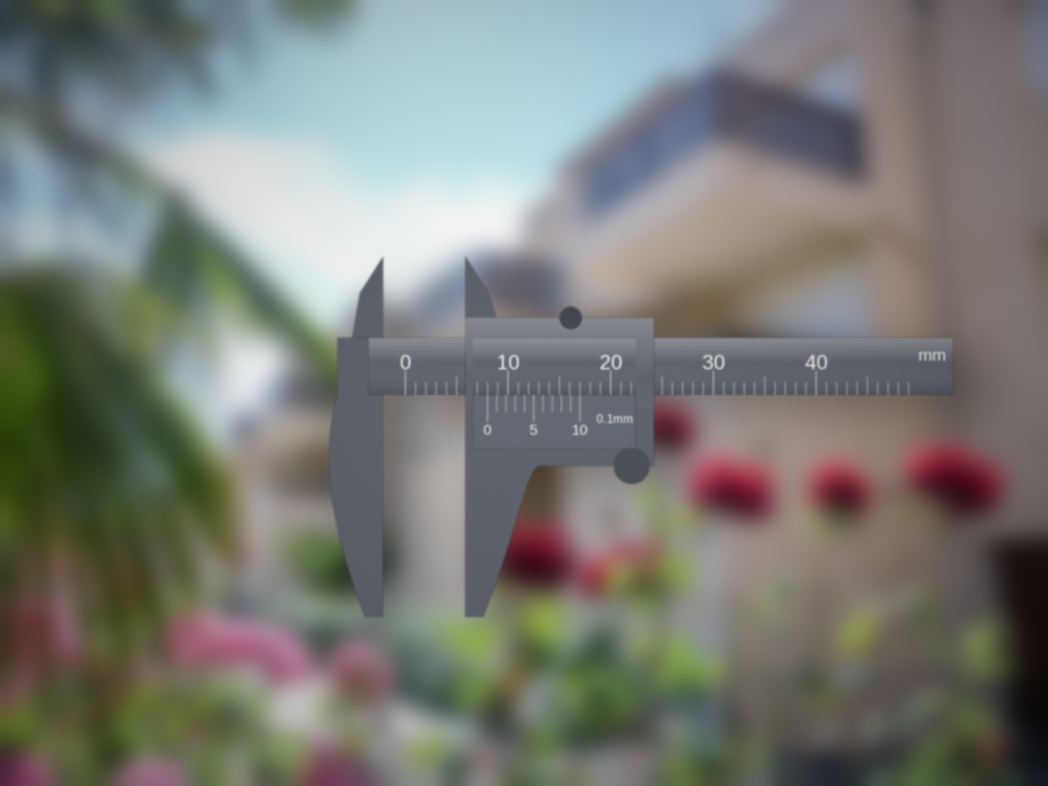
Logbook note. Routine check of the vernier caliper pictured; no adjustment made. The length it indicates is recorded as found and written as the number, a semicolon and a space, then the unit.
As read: 8.0; mm
